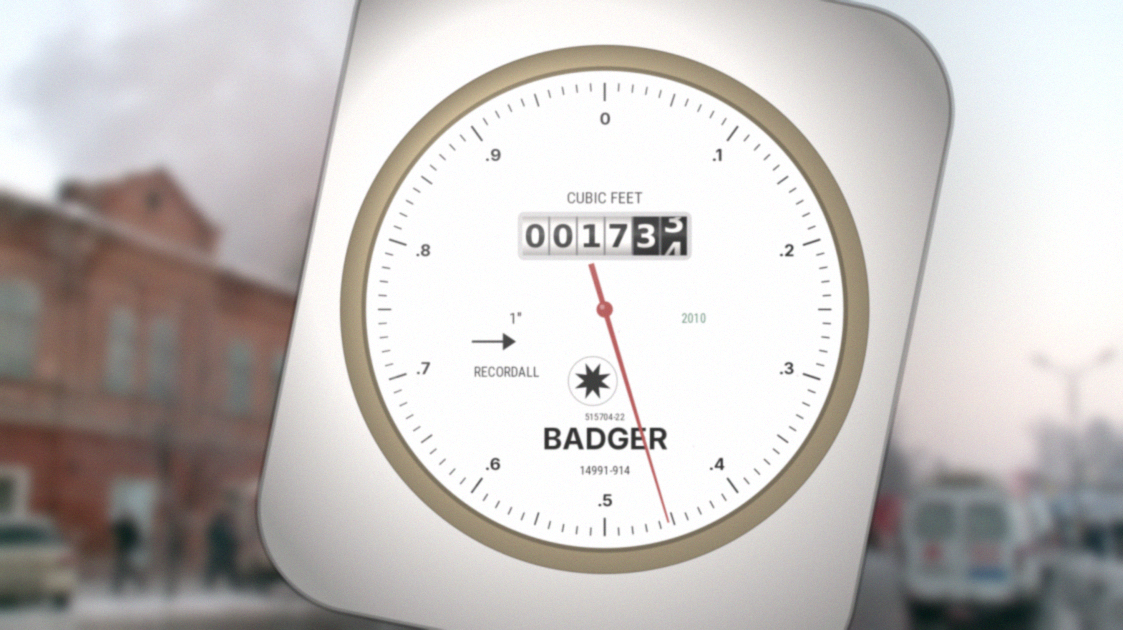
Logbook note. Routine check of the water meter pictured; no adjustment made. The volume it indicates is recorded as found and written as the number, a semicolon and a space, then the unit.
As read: 1733.45; ft³
